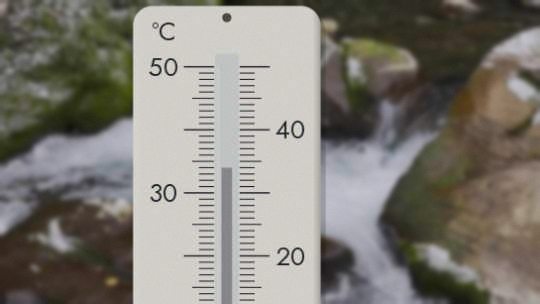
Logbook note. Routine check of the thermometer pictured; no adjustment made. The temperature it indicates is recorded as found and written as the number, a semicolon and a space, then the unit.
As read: 34; °C
